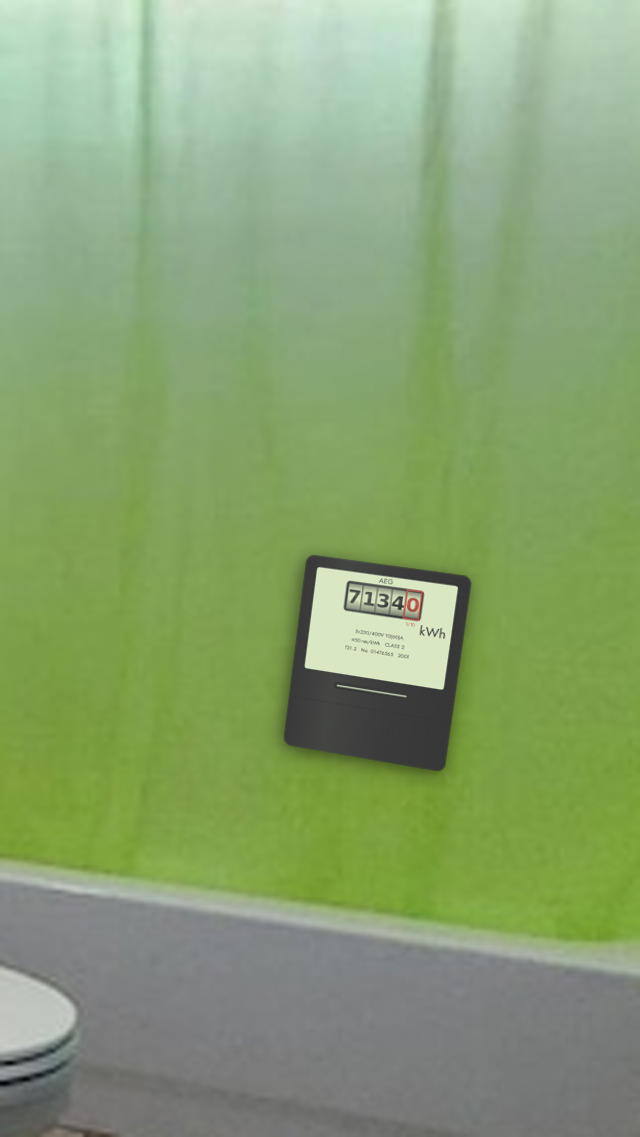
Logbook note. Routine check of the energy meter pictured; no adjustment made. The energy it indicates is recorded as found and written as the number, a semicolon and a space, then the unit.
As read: 7134.0; kWh
